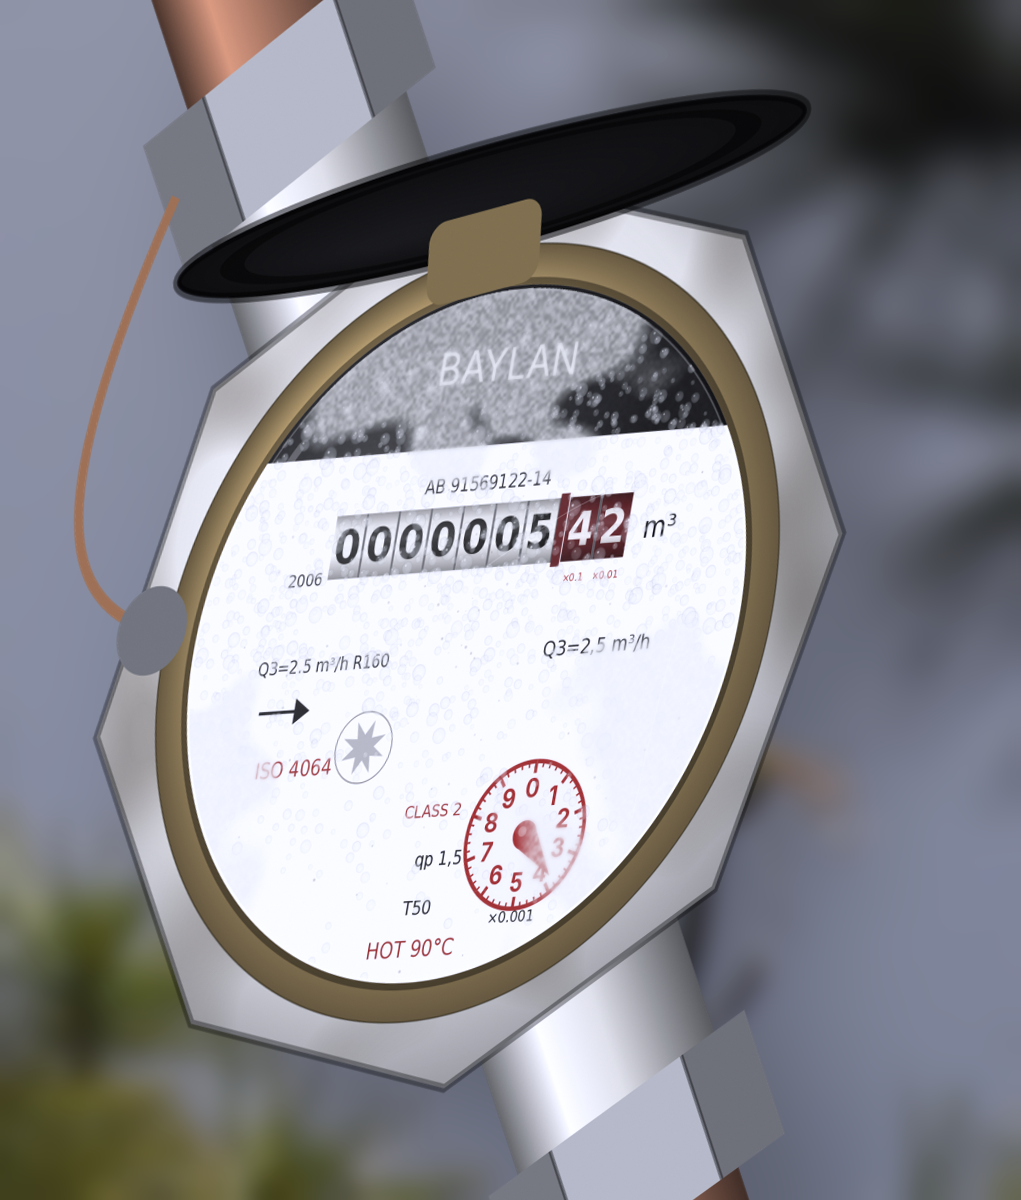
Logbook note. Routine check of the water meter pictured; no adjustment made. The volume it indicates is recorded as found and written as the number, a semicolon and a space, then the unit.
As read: 5.423; m³
